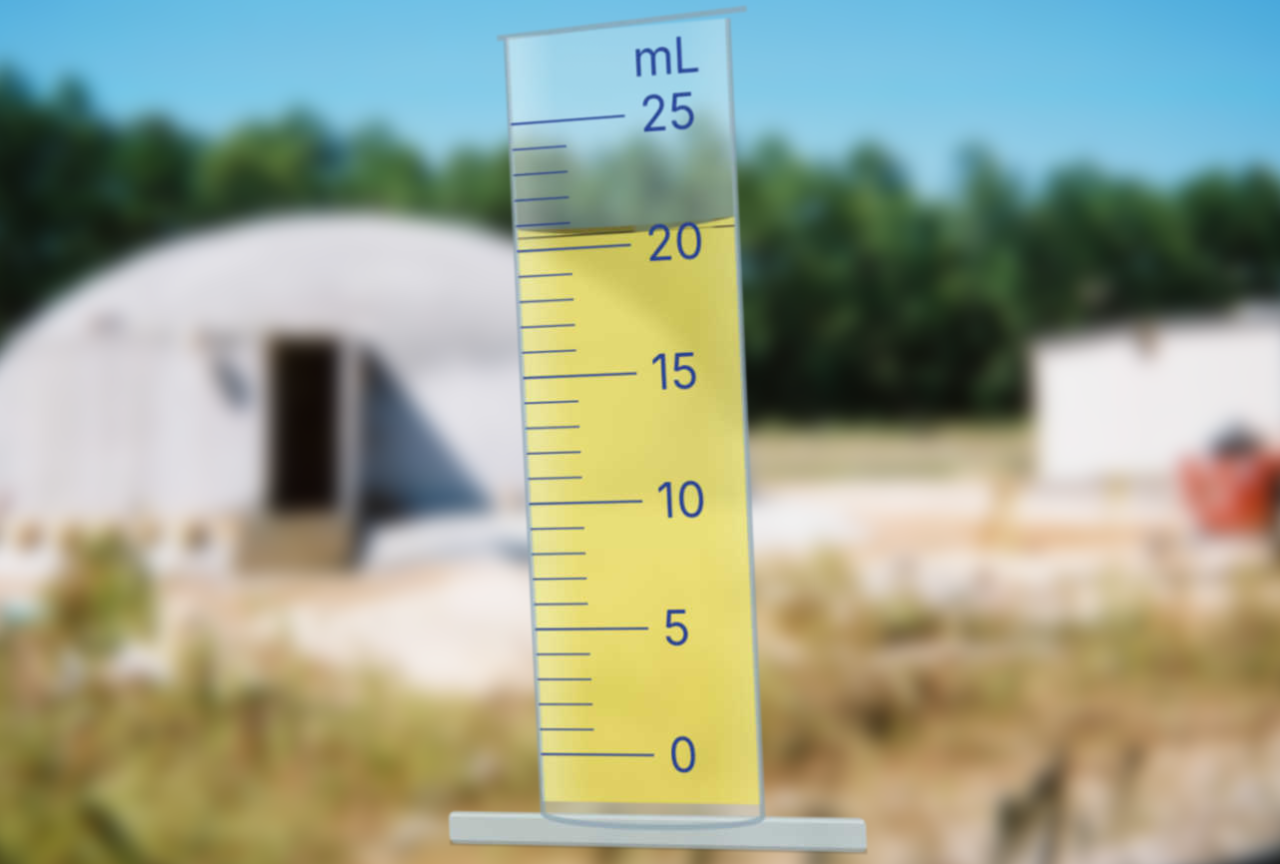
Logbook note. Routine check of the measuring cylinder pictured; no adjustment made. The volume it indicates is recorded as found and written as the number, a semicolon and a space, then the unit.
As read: 20.5; mL
